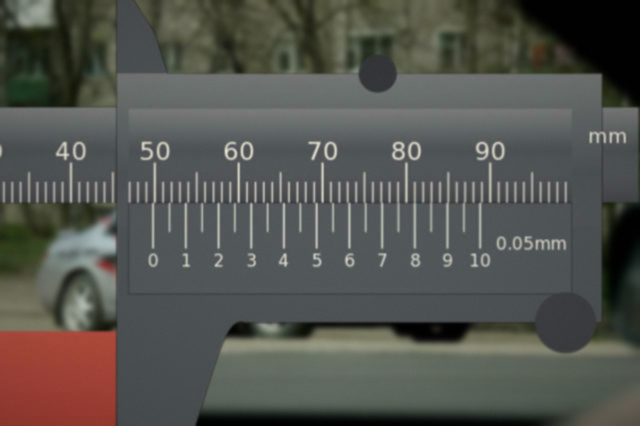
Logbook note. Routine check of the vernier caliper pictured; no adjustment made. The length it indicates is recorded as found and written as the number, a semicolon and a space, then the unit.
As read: 49.8; mm
